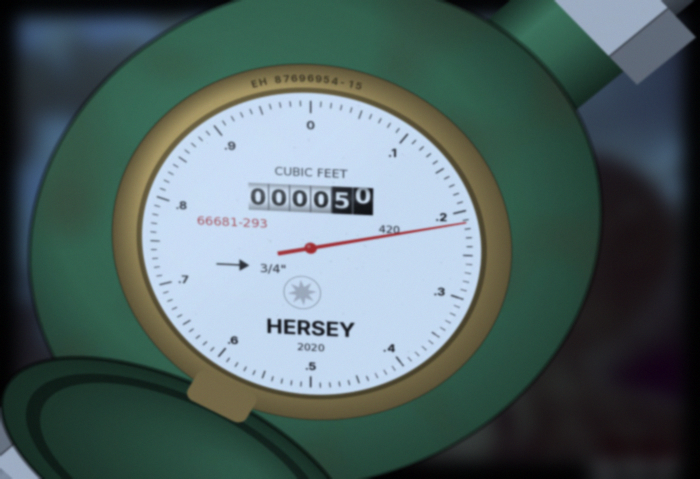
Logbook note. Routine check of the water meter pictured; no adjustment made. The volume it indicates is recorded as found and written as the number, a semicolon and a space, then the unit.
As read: 50.21; ft³
